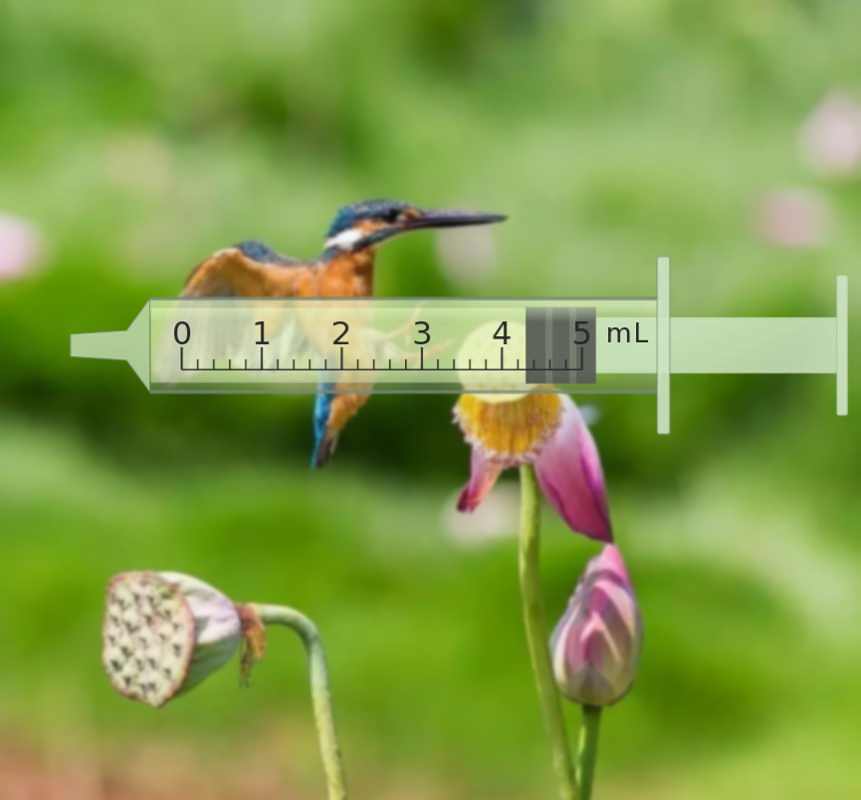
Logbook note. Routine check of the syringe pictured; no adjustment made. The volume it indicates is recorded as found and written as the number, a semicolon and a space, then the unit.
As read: 4.3; mL
